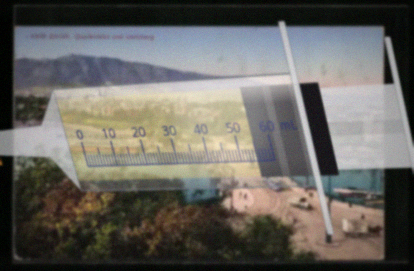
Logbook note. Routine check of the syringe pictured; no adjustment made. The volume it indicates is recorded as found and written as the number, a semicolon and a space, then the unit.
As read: 55; mL
